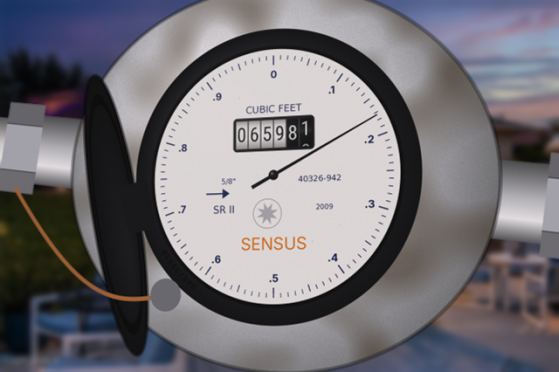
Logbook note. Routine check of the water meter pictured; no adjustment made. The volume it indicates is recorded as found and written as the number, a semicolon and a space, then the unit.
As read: 65981.17; ft³
